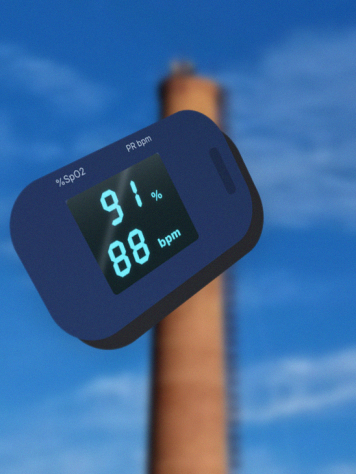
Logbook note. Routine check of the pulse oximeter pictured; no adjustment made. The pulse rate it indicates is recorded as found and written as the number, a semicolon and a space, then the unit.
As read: 88; bpm
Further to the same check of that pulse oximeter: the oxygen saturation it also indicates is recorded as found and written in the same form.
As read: 91; %
